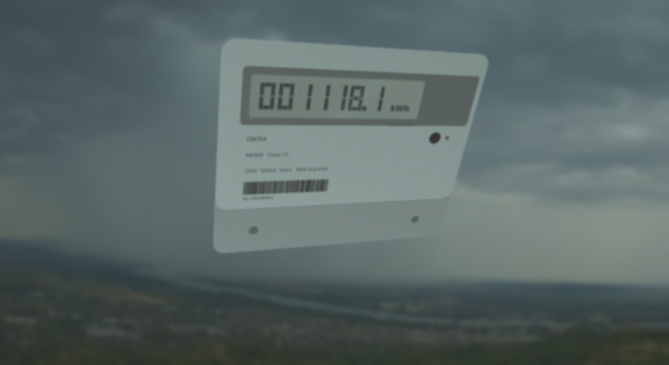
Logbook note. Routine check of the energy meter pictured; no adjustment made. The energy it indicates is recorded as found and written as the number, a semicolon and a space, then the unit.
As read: 1118.1; kWh
